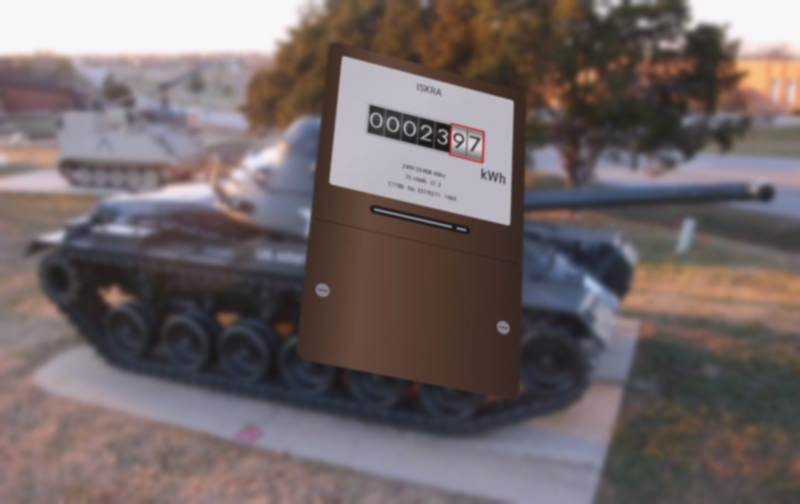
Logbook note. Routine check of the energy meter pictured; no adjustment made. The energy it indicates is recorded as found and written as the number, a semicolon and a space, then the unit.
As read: 23.97; kWh
